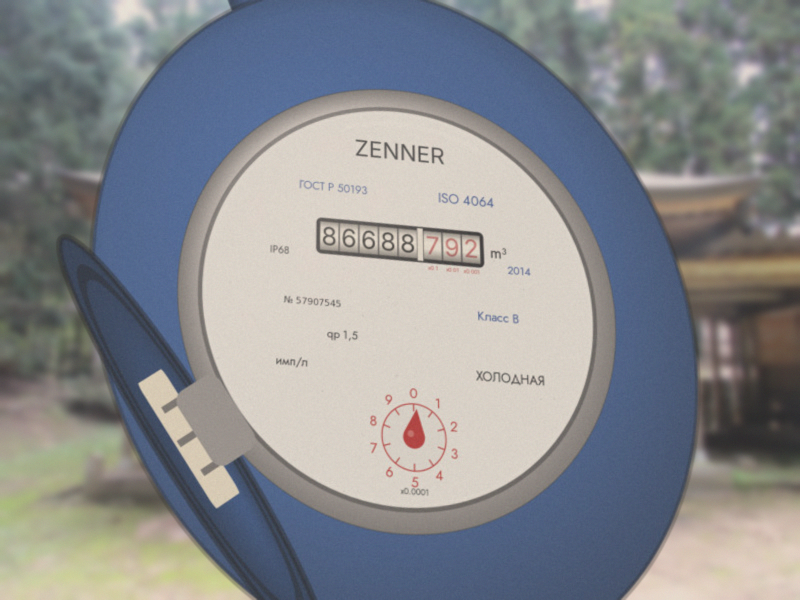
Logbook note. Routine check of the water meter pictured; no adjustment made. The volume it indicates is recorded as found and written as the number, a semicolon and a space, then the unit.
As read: 86688.7920; m³
